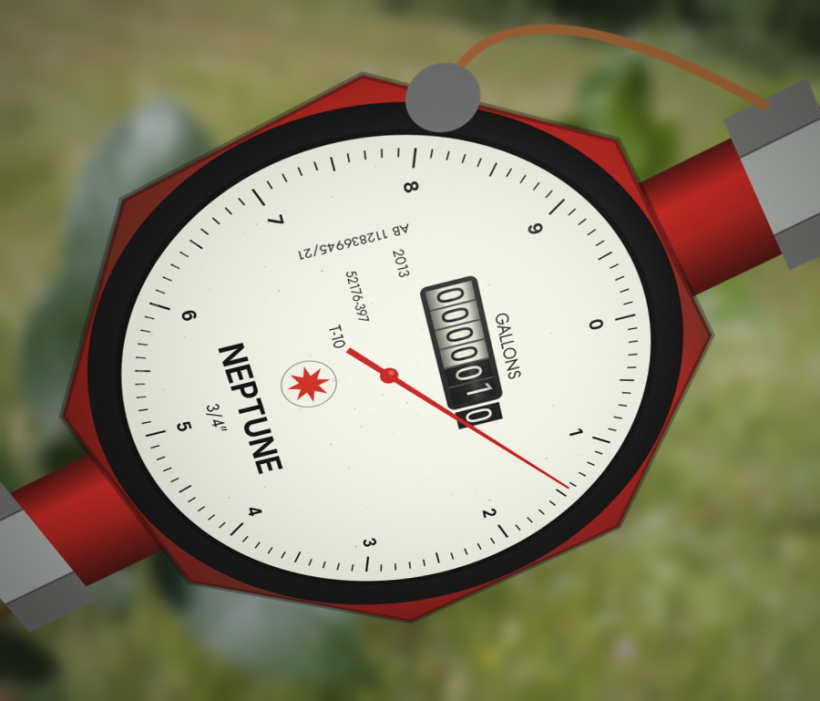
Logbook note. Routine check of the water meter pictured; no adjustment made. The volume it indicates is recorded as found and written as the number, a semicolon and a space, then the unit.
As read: 11.4; gal
